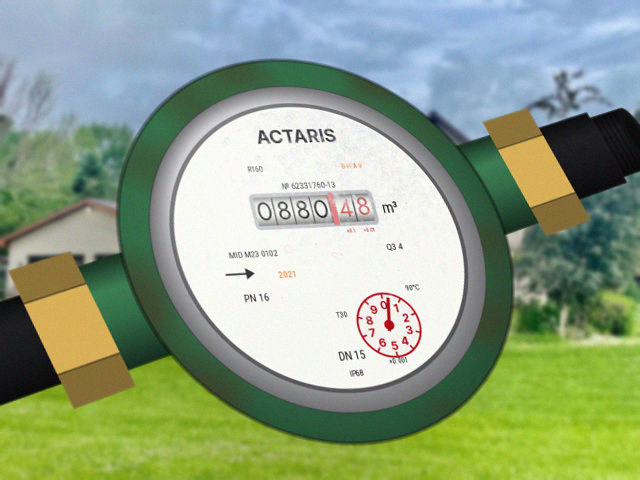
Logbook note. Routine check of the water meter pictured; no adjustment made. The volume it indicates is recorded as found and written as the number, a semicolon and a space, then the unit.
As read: 880.480; m³
